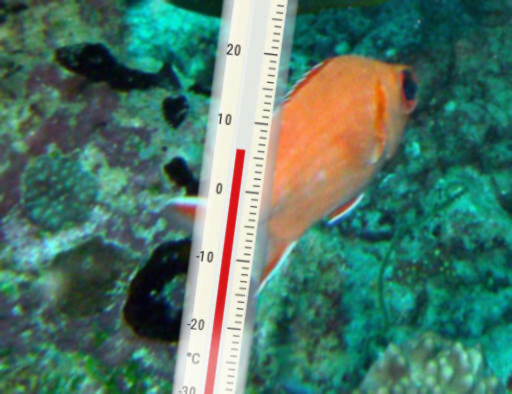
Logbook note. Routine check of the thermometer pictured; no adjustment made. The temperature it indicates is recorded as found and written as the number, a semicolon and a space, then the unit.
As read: 6; °C
